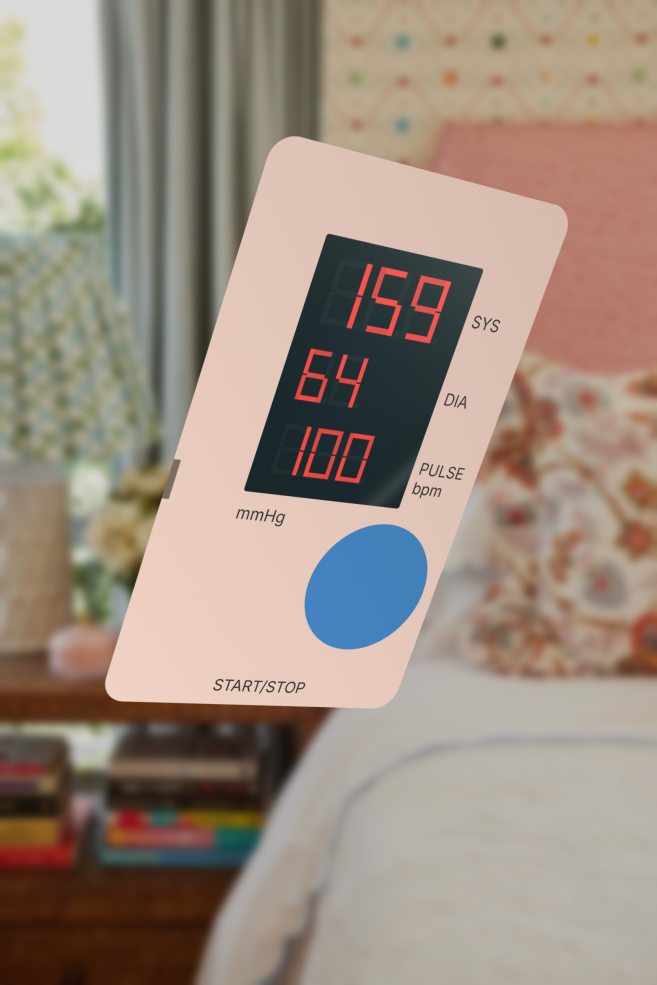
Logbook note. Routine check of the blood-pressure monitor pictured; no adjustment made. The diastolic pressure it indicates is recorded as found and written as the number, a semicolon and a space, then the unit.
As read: 64; mmHg
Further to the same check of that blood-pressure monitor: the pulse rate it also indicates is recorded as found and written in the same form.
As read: 100; bpm
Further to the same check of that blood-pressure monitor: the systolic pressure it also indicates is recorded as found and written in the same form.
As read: 159; mmHg
